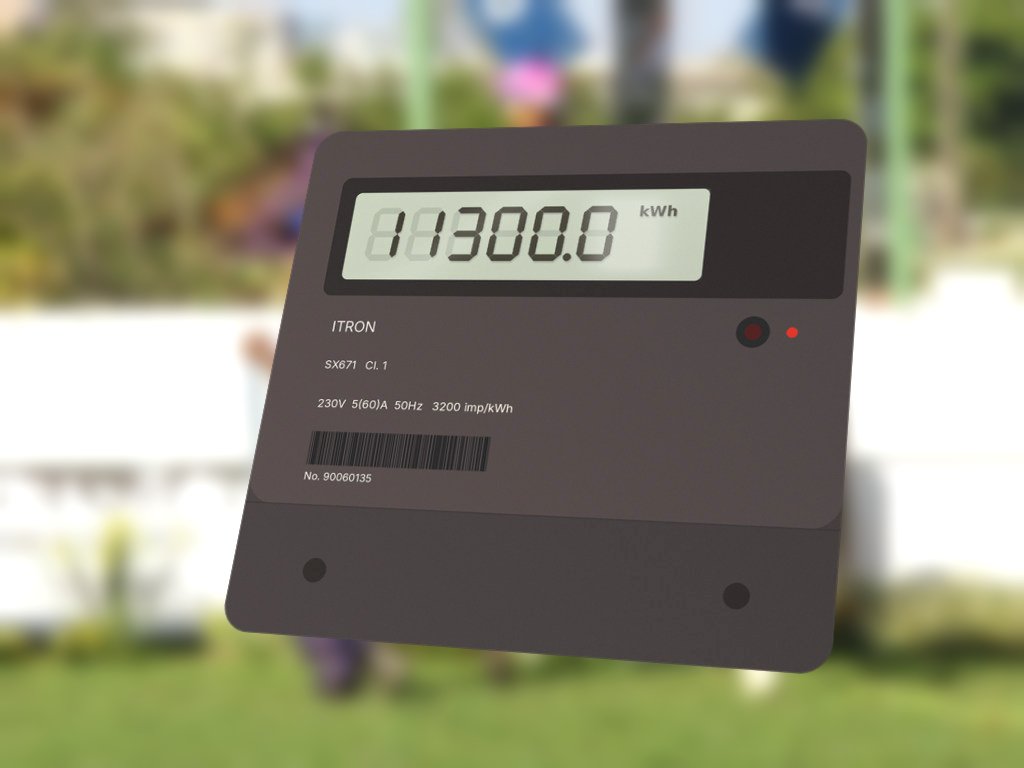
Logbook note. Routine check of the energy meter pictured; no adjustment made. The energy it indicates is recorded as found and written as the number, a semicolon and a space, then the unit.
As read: 11300.0; kWh
